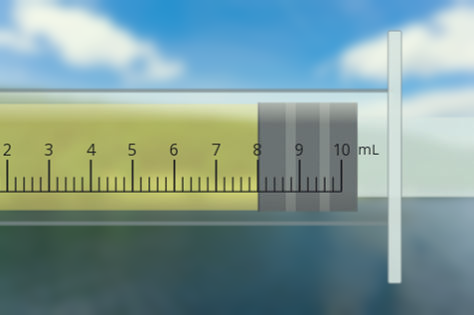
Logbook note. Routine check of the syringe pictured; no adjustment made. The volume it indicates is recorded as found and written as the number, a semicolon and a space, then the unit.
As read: 8; mL
